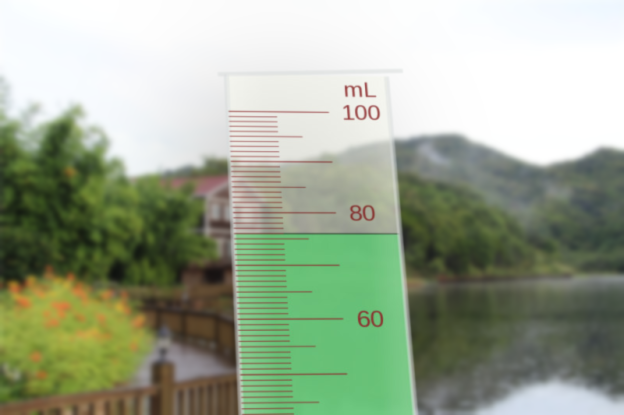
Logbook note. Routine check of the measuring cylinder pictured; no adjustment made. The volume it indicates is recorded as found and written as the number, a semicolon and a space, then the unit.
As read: 76; mL
